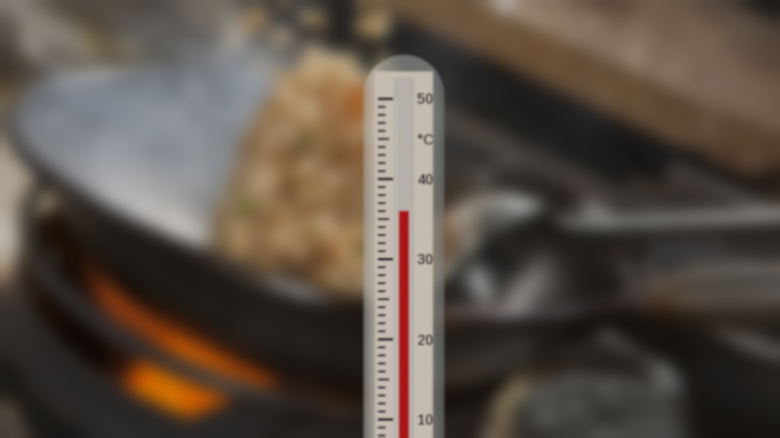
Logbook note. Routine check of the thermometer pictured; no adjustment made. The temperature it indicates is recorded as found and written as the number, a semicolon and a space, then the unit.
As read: 36; °C
